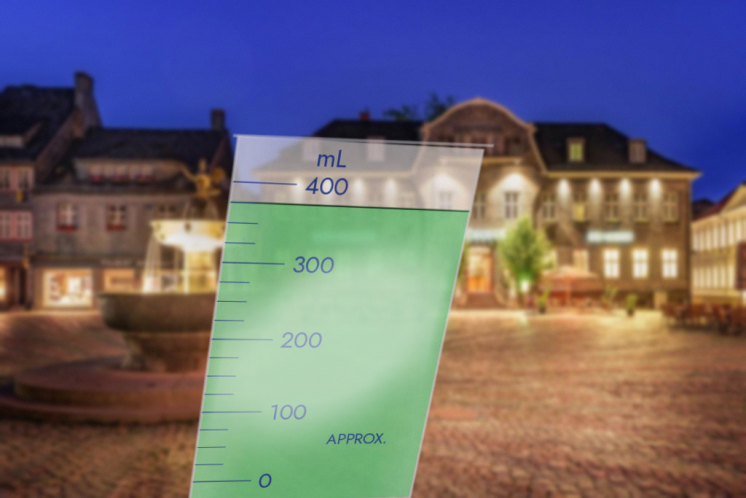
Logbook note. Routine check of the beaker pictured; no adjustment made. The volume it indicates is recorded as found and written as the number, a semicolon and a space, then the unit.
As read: 375; mL
